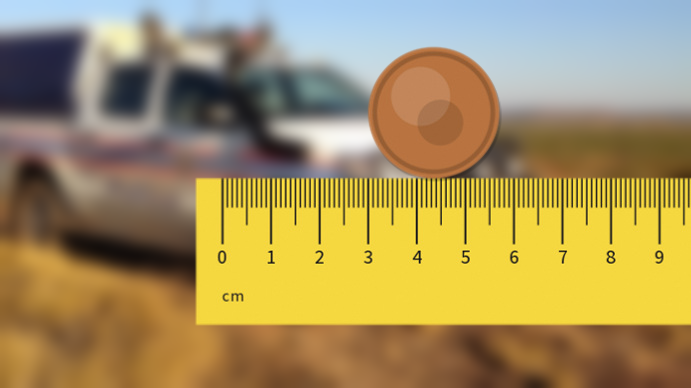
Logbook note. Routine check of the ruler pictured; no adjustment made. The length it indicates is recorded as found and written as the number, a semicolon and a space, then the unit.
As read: 2.7; cm
